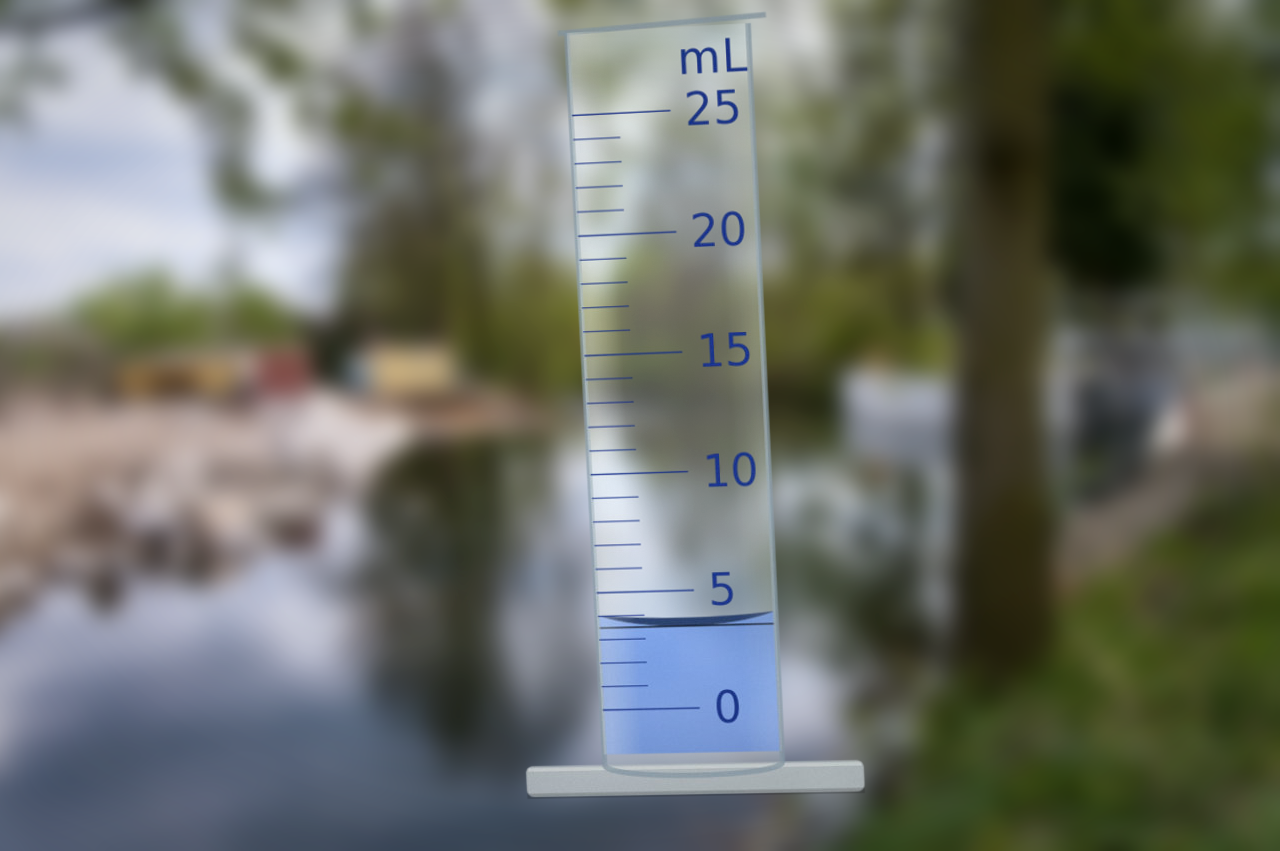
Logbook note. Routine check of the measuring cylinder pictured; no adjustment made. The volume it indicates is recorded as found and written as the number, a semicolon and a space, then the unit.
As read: 3.5; mL
